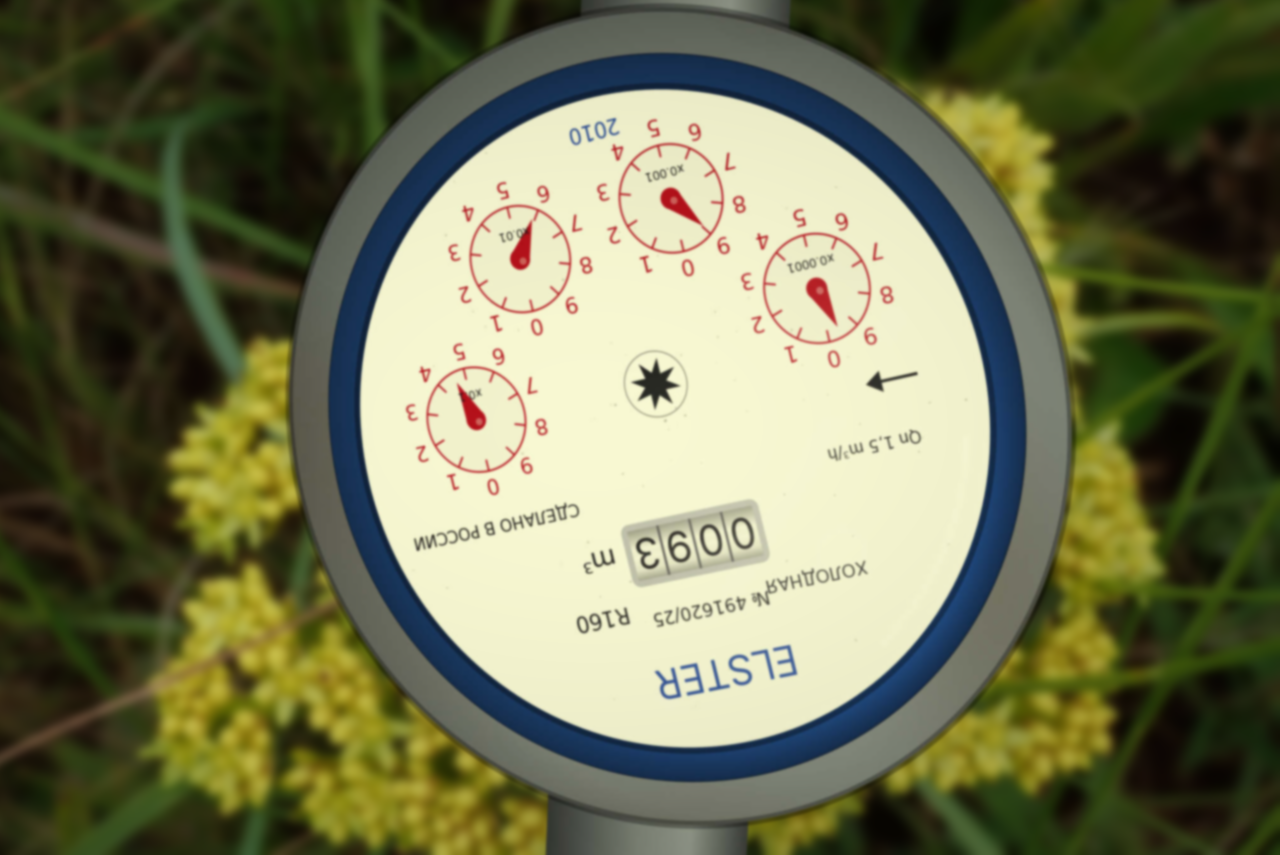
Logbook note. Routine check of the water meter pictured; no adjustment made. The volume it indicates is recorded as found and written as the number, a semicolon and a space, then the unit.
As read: 93.4589; m³
